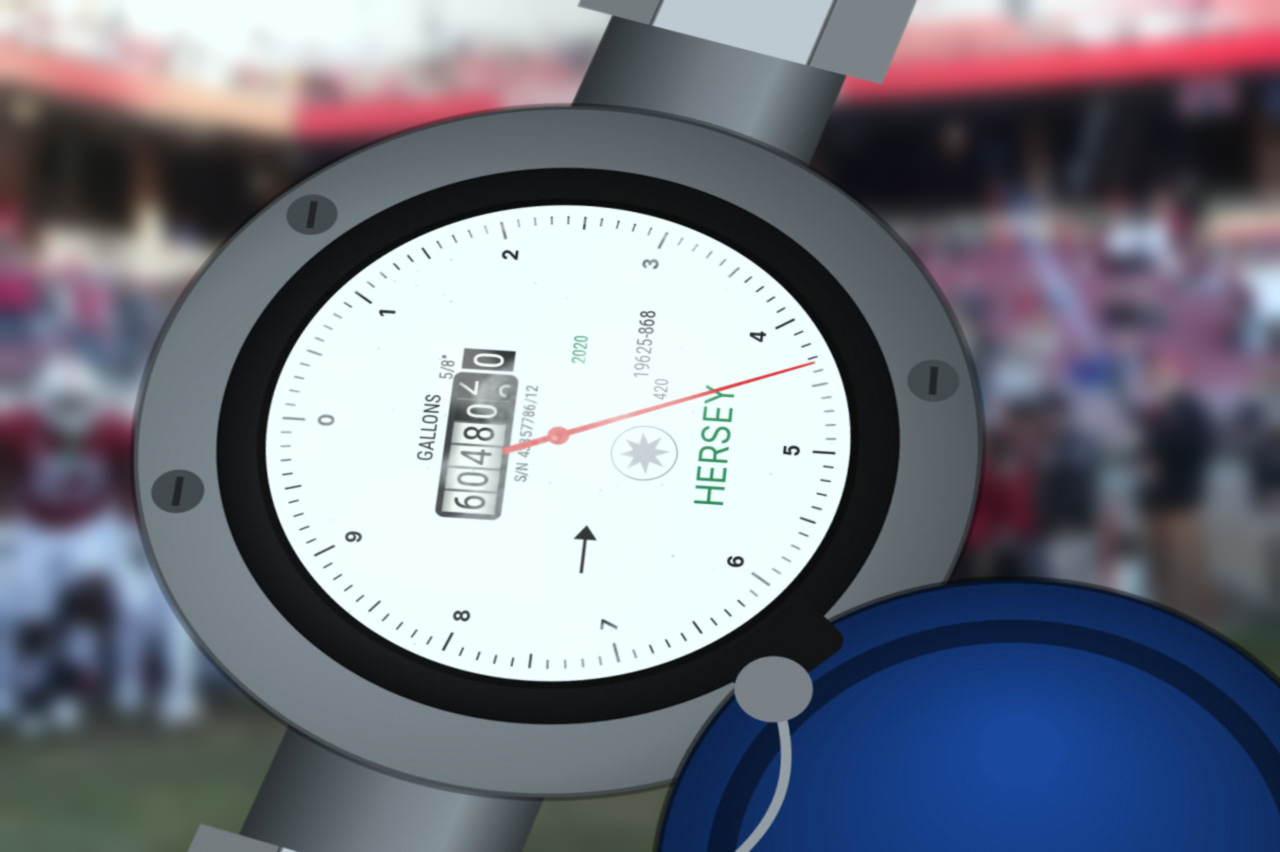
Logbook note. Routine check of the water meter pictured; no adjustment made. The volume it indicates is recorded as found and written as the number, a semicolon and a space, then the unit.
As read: 6048024.3; gal
